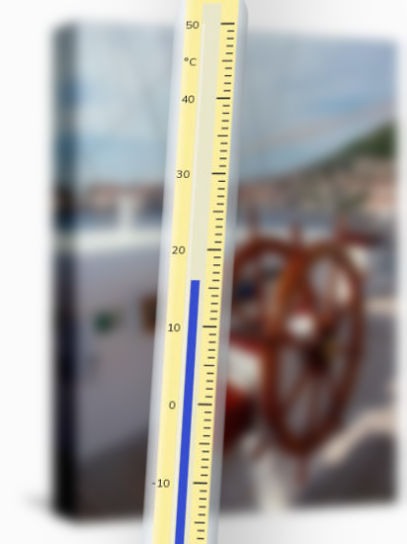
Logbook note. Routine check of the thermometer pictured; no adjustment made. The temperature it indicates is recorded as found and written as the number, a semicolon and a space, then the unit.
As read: 16; °C
